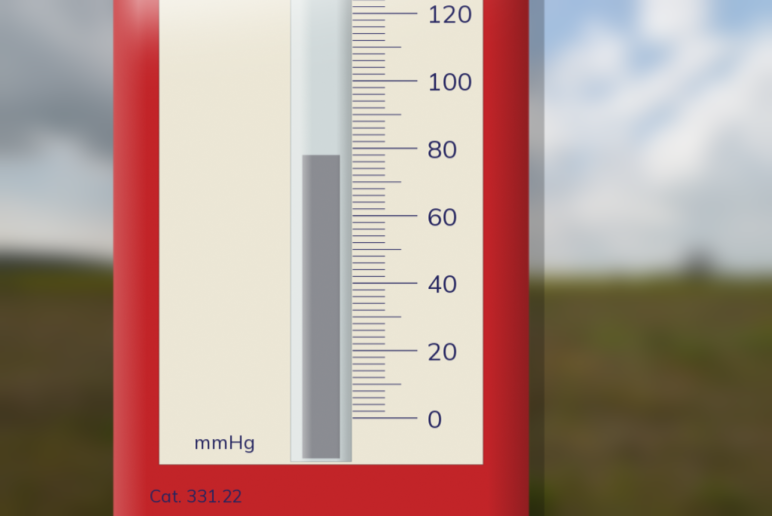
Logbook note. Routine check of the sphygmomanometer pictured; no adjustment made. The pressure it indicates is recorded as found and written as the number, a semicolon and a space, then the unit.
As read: 78; mmHg
